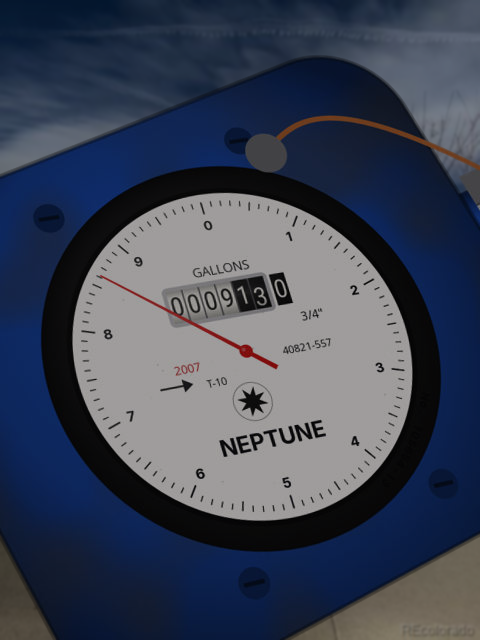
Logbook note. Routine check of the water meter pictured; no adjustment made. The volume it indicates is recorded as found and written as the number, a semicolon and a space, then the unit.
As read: 9128.6; gal
